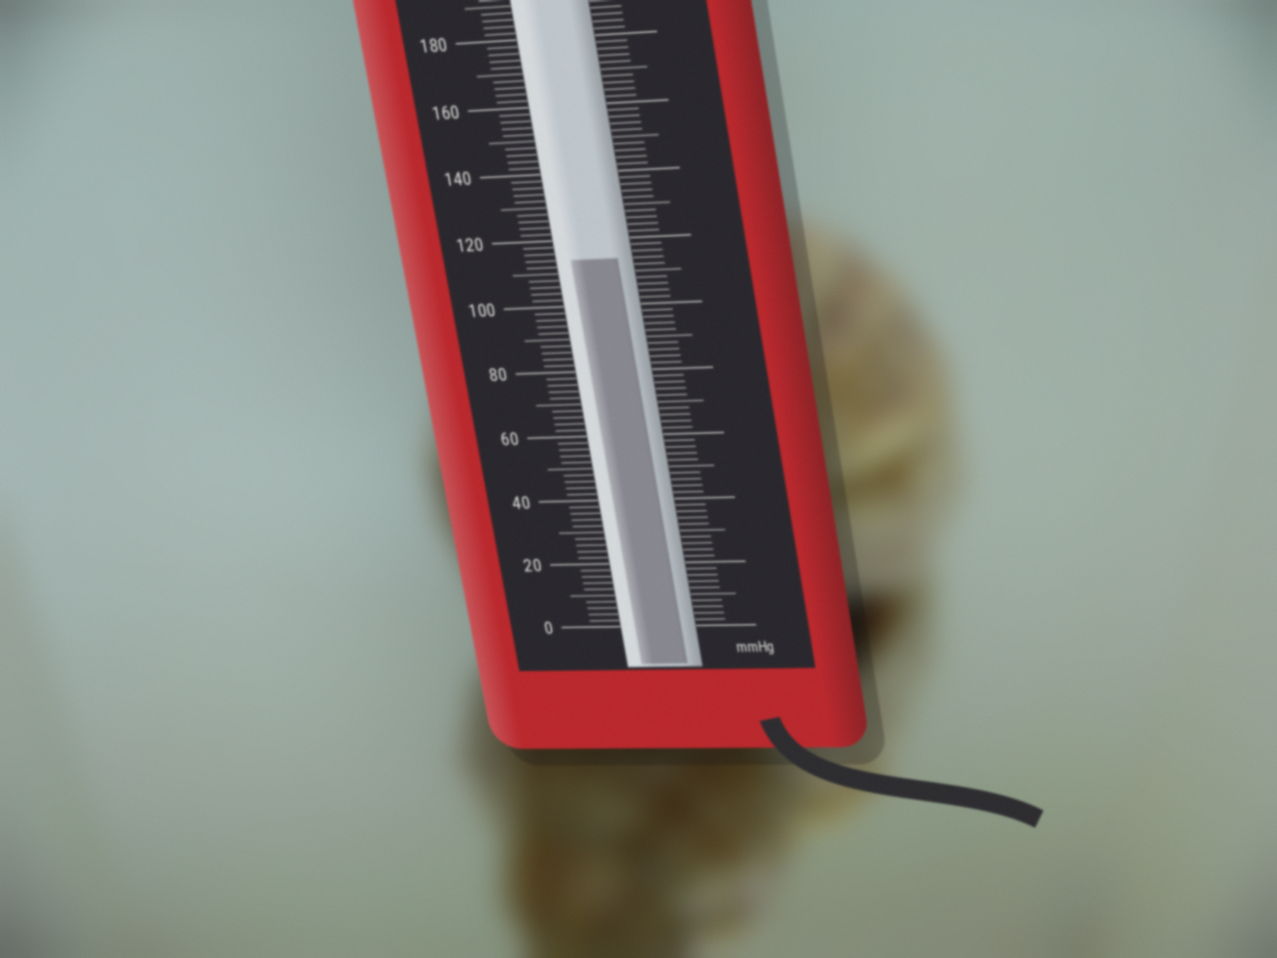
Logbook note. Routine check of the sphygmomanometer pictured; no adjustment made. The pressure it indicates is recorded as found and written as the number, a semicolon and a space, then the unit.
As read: 114; mmHg
